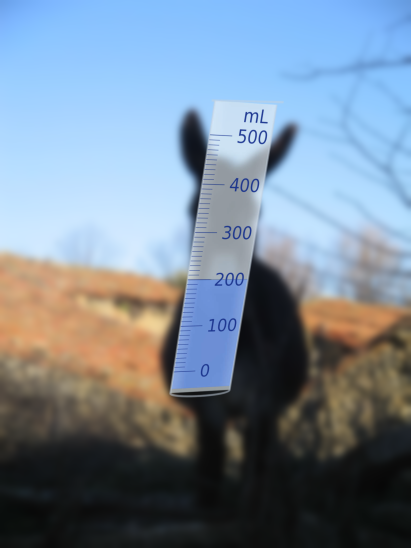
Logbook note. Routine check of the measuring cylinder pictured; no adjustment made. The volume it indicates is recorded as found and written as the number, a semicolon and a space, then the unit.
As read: 200; mL
